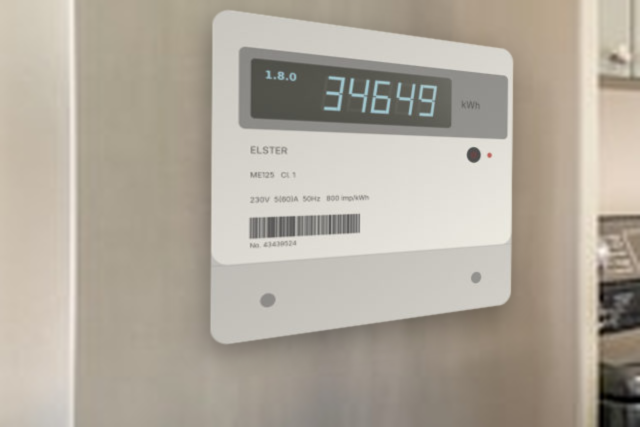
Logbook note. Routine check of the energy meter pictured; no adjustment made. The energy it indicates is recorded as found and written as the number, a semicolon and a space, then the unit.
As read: 34649; kWh
